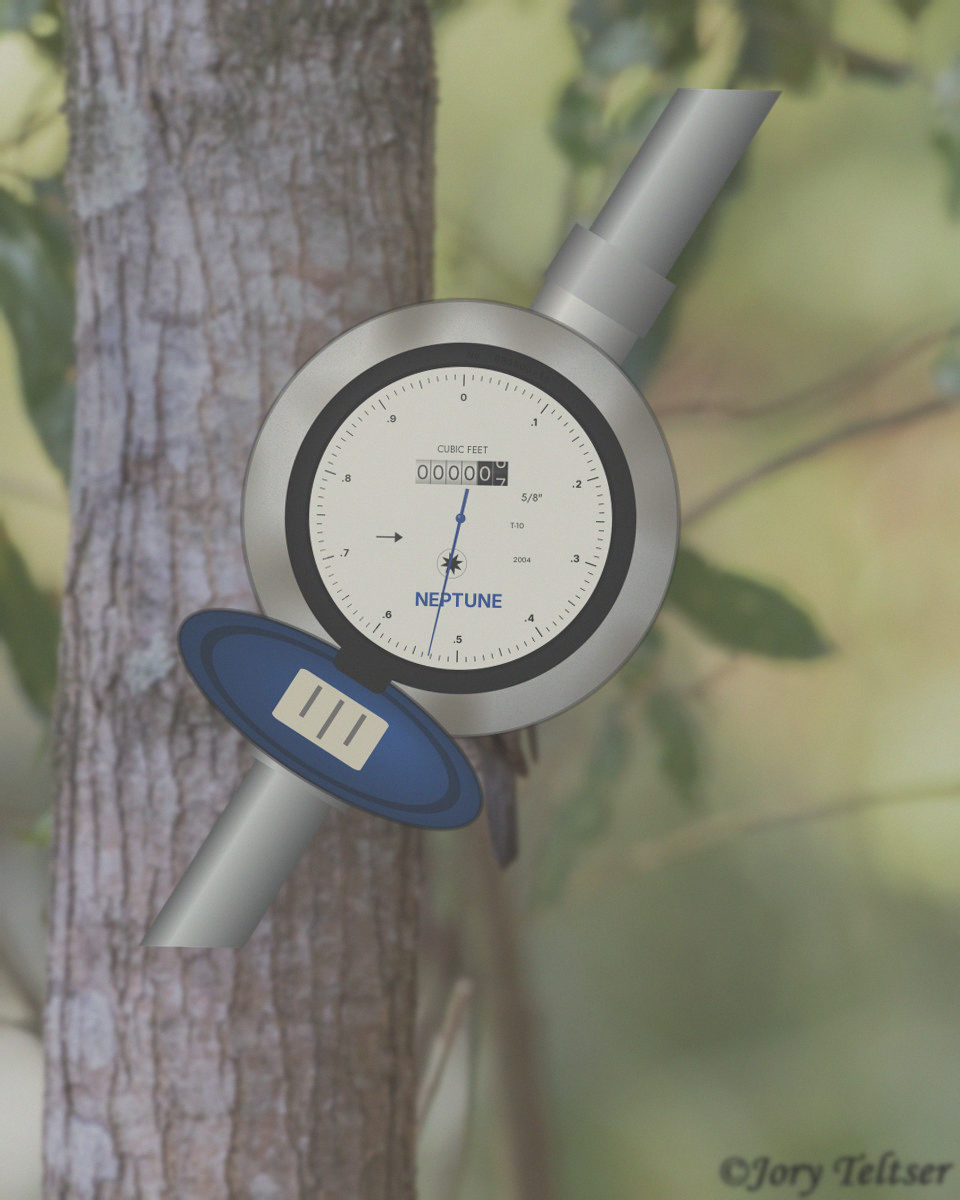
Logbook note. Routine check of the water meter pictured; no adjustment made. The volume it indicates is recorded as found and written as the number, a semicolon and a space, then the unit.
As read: 6.53; ft³
